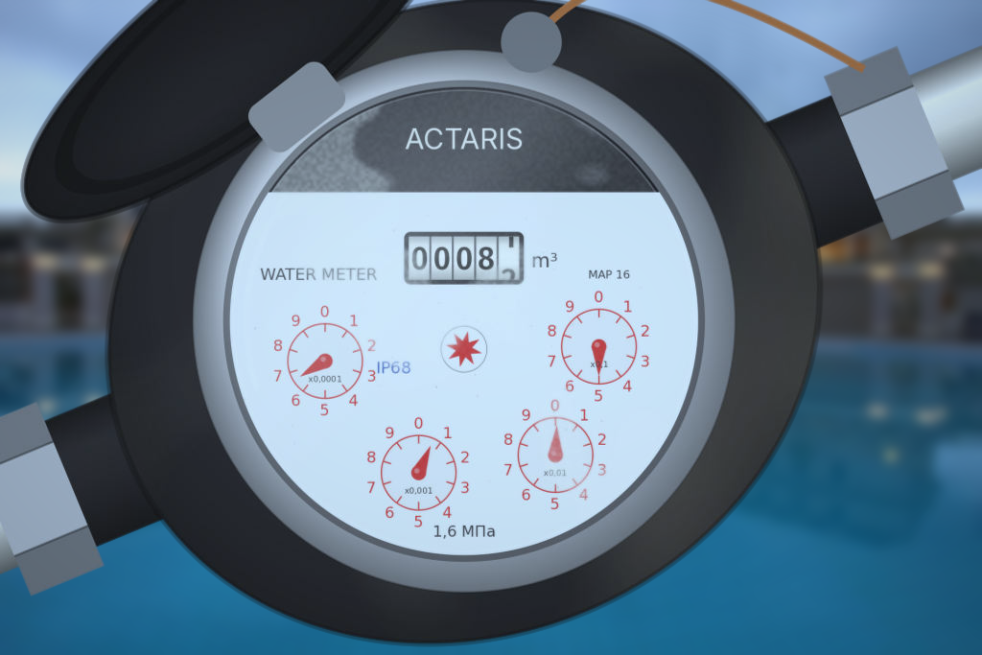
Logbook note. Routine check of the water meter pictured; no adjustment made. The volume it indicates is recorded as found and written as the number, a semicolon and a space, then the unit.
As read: 81.5006; m³
